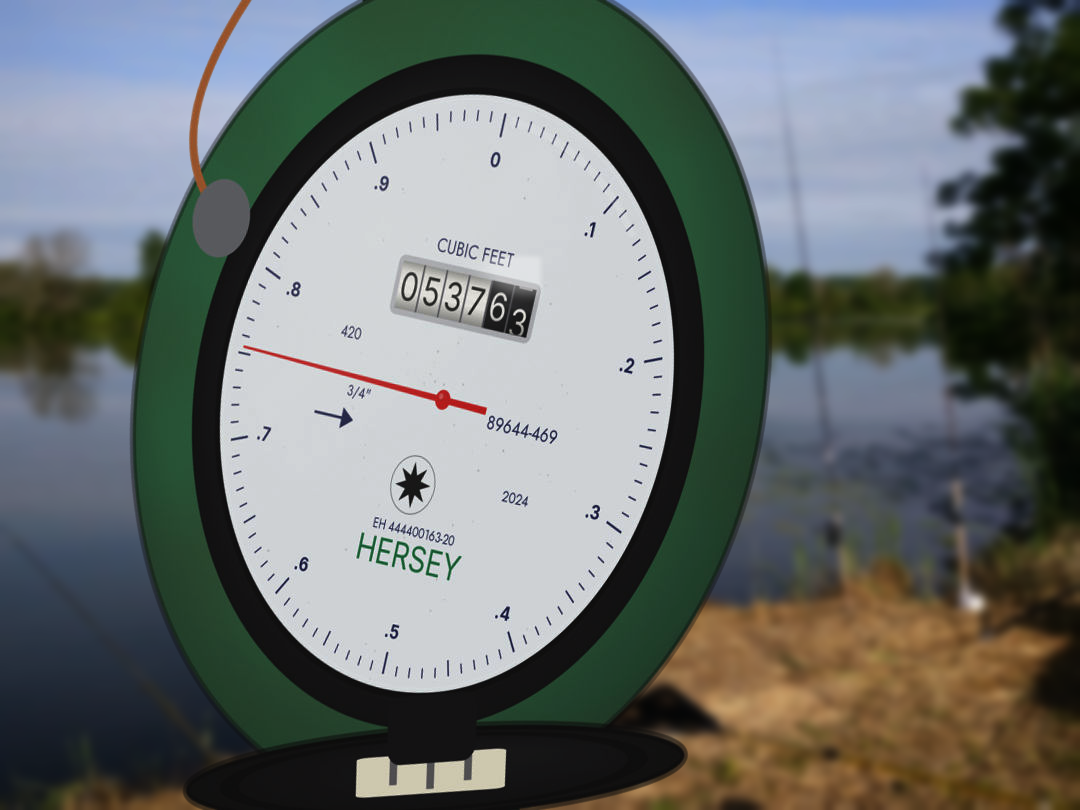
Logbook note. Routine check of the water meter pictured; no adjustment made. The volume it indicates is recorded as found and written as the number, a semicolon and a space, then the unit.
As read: 53762.75; ft³
